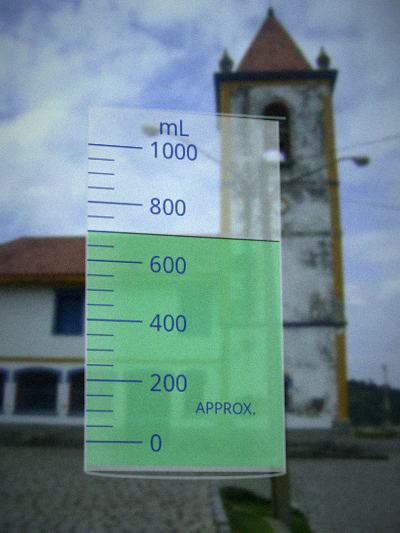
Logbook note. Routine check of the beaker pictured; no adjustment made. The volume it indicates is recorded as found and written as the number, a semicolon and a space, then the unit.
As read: 700; mL
